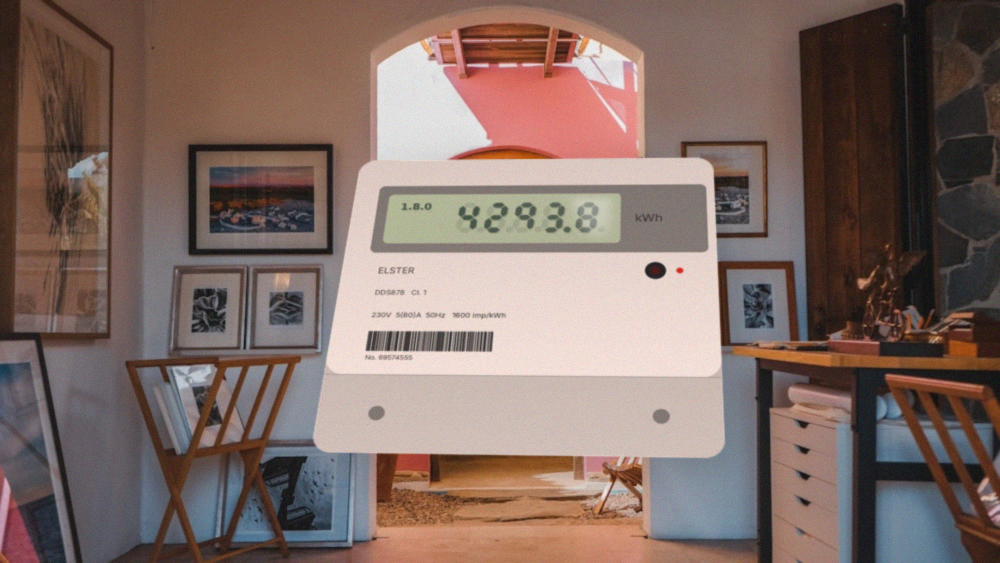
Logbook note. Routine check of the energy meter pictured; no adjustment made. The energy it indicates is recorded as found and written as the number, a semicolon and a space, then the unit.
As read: 4293.8; kWh
